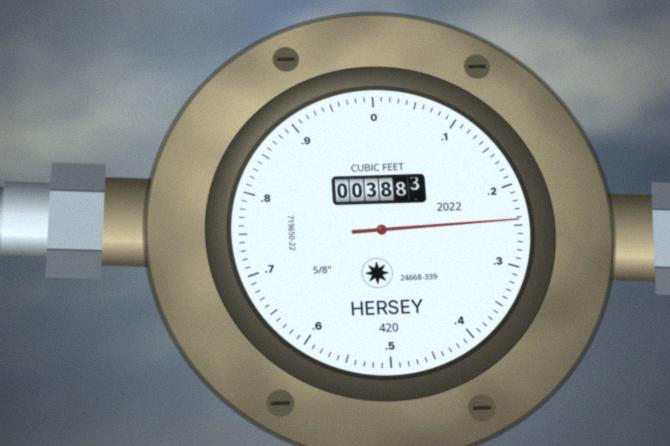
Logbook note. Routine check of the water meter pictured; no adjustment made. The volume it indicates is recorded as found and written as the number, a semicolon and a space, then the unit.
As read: 3883.24; ft³
